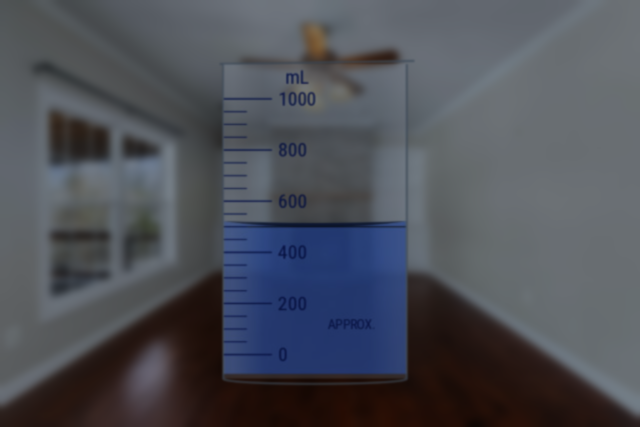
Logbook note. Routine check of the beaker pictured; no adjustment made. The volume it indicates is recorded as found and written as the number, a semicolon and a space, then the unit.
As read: 500; mL
